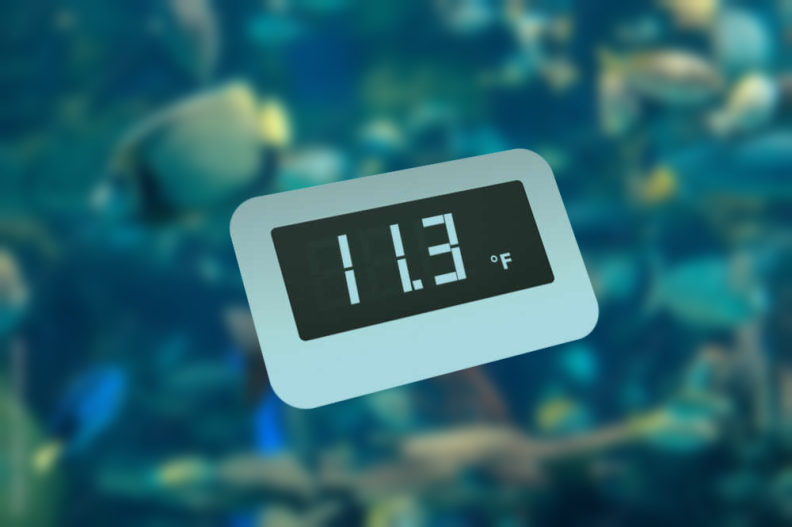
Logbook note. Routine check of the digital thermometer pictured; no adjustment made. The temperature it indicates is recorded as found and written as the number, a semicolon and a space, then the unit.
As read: 11.3; °F
